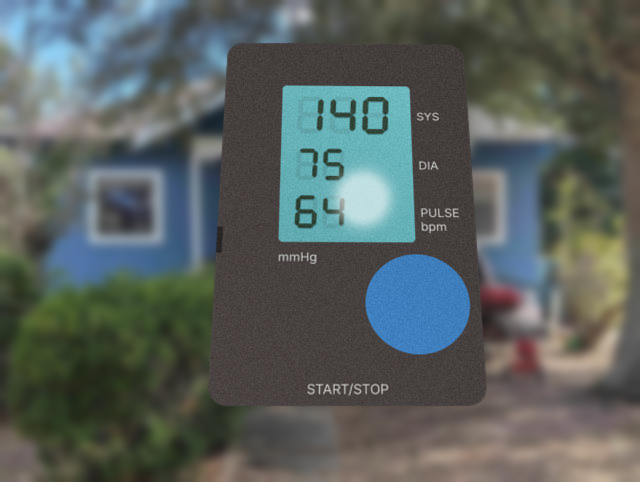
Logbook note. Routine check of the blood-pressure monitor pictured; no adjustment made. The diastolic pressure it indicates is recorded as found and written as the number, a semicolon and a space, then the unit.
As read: 75; mmHg
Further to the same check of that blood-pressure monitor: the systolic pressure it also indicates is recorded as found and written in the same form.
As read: 140; mmHg
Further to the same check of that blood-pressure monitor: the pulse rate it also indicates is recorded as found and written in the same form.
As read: 64; bpm
